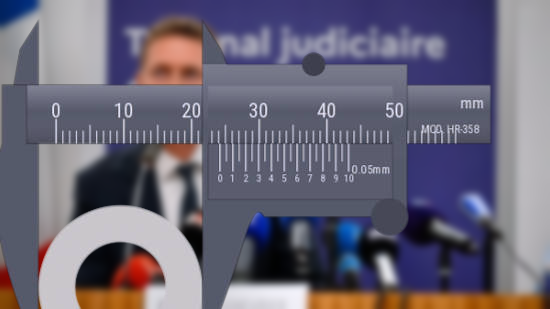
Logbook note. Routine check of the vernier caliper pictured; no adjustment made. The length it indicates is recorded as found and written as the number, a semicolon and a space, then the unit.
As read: 24.2; mm
